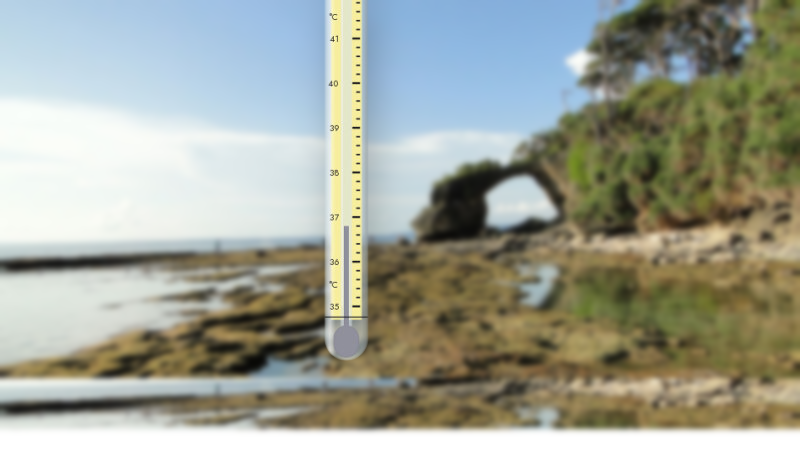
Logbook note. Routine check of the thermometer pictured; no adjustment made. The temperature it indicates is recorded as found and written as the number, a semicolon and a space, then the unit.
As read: 36.8; °C
